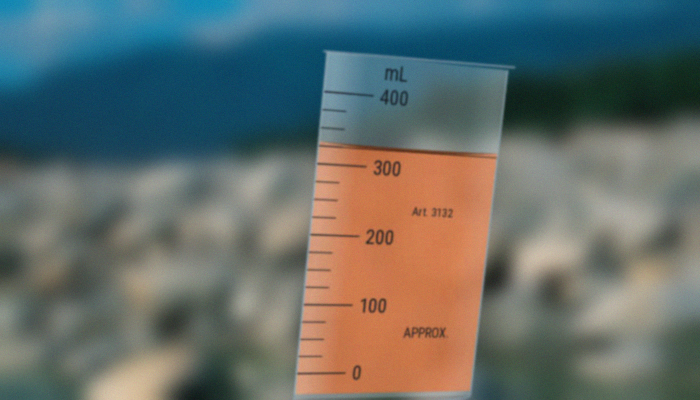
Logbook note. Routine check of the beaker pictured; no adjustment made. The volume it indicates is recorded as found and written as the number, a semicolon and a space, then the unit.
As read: 325; mL
